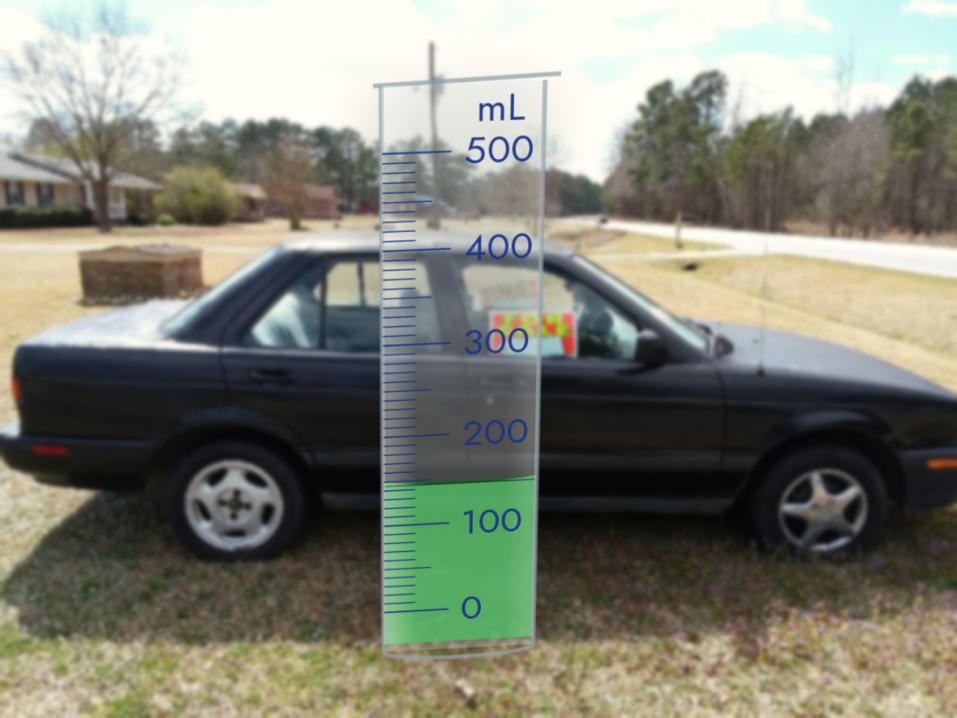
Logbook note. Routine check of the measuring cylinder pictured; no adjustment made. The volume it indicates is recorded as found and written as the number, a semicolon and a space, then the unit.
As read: 145; mL
